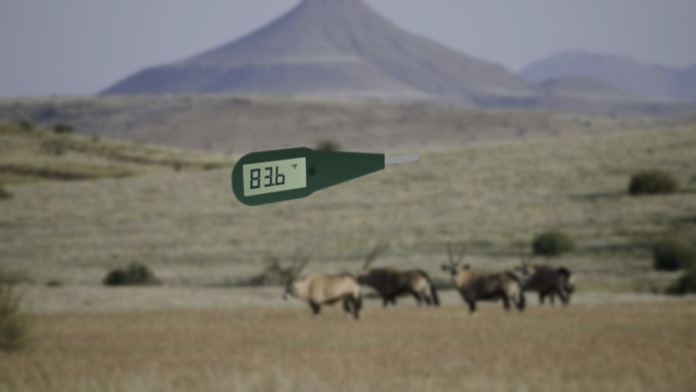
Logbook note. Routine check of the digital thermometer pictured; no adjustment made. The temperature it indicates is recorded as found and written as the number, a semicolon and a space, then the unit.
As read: 83.6; °F
